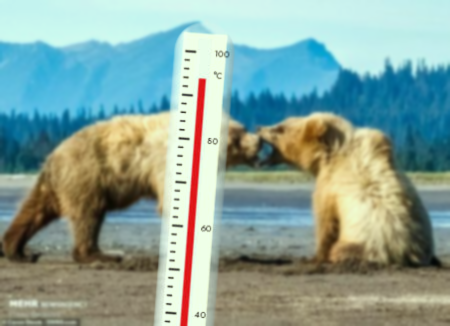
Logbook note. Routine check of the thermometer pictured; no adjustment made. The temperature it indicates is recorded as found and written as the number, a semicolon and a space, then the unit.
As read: 94; °C
